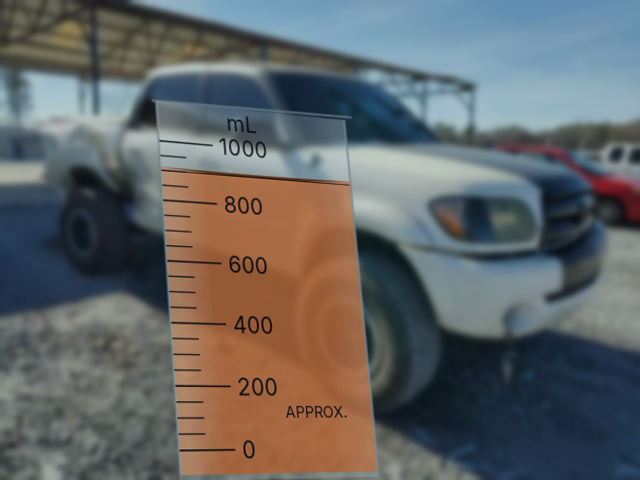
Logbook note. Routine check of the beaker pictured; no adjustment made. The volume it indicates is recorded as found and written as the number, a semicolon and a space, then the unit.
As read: 900; mL
